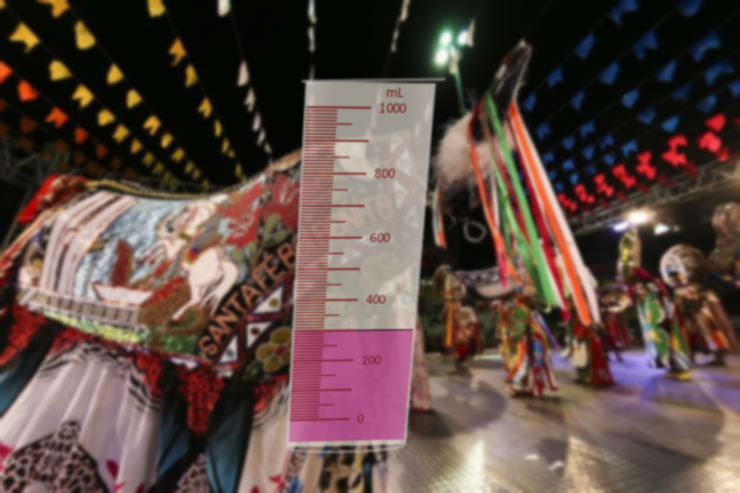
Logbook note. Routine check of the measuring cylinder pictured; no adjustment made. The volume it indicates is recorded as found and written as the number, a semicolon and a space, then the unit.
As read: 300; mL
